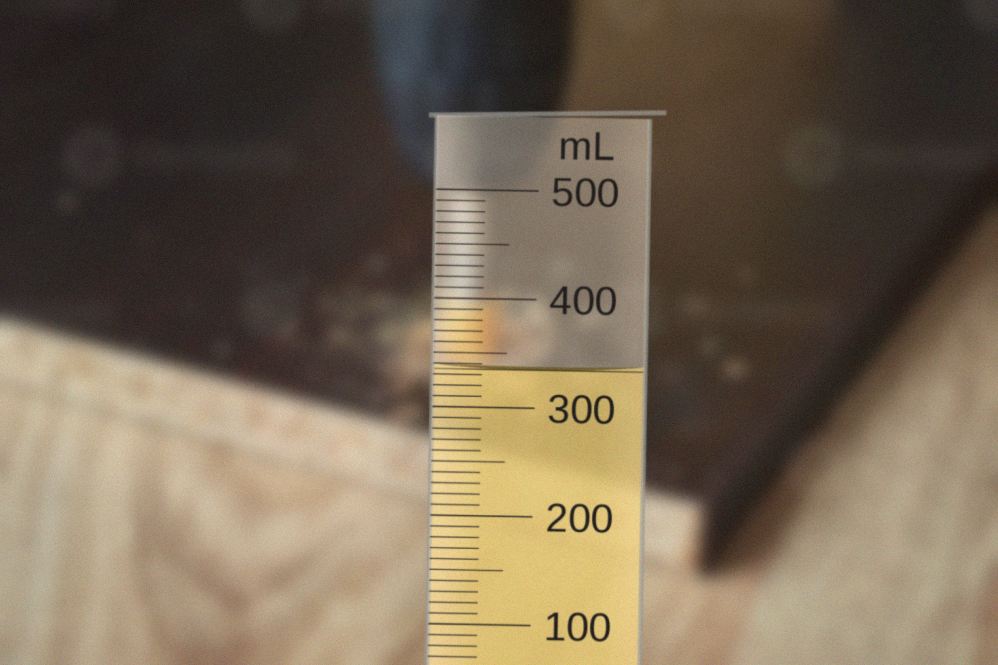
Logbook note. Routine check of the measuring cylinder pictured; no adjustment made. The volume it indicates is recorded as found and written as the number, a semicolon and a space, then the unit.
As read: 335; mL
